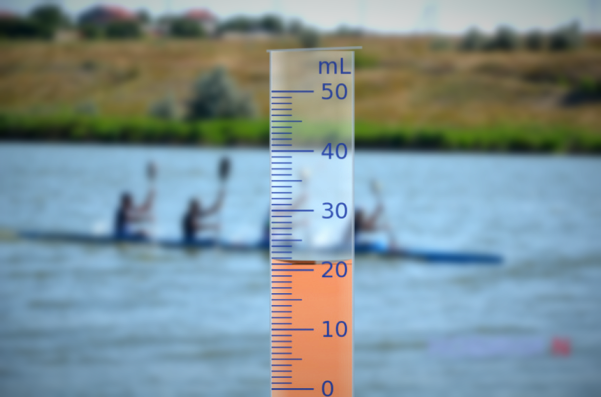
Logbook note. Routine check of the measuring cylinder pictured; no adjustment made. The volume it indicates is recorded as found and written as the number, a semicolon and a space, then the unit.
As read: 21; mL
